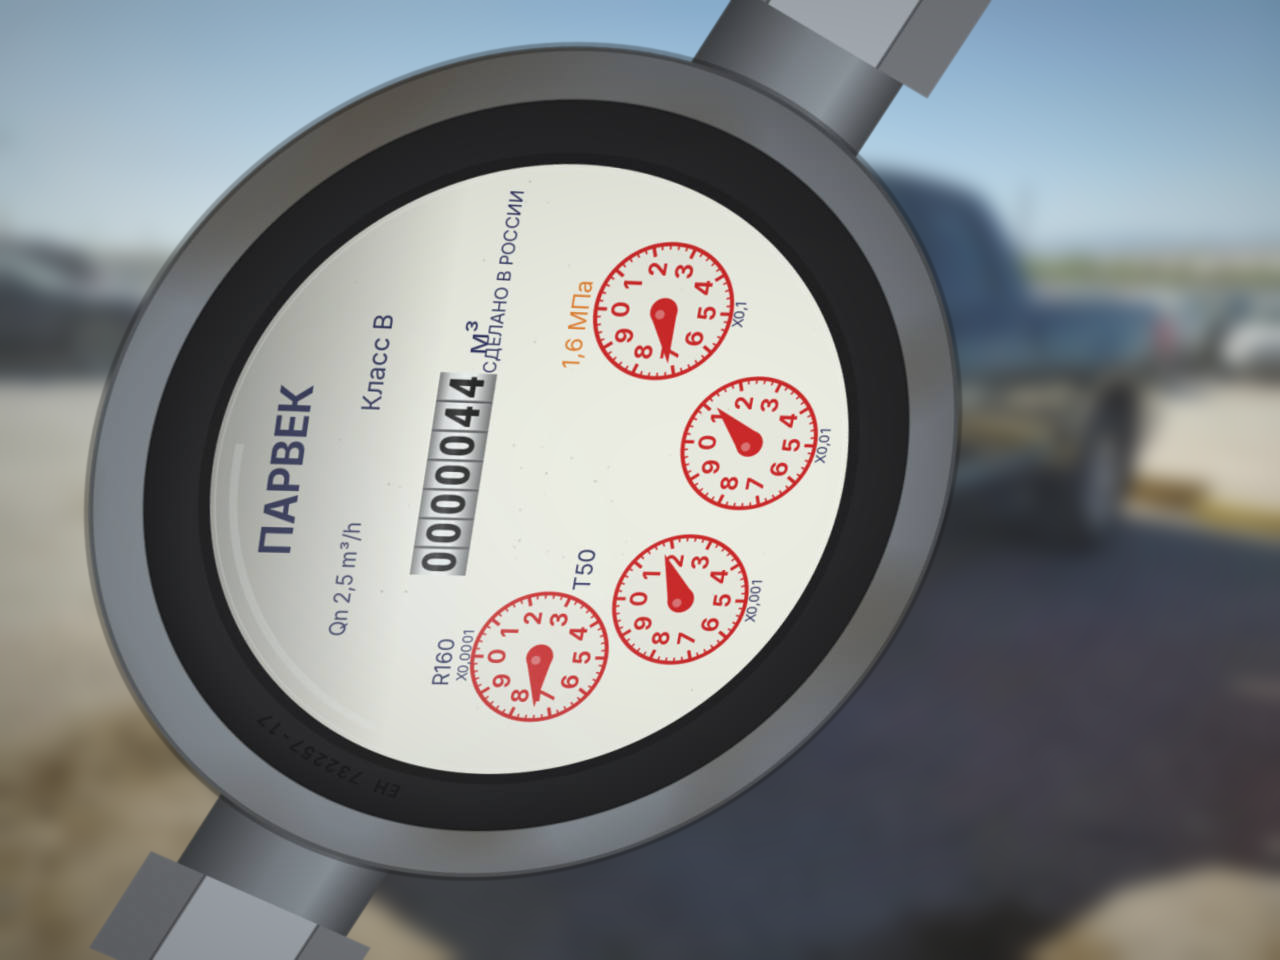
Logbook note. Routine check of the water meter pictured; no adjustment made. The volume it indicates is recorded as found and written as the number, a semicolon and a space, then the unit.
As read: 44.7117; m³
